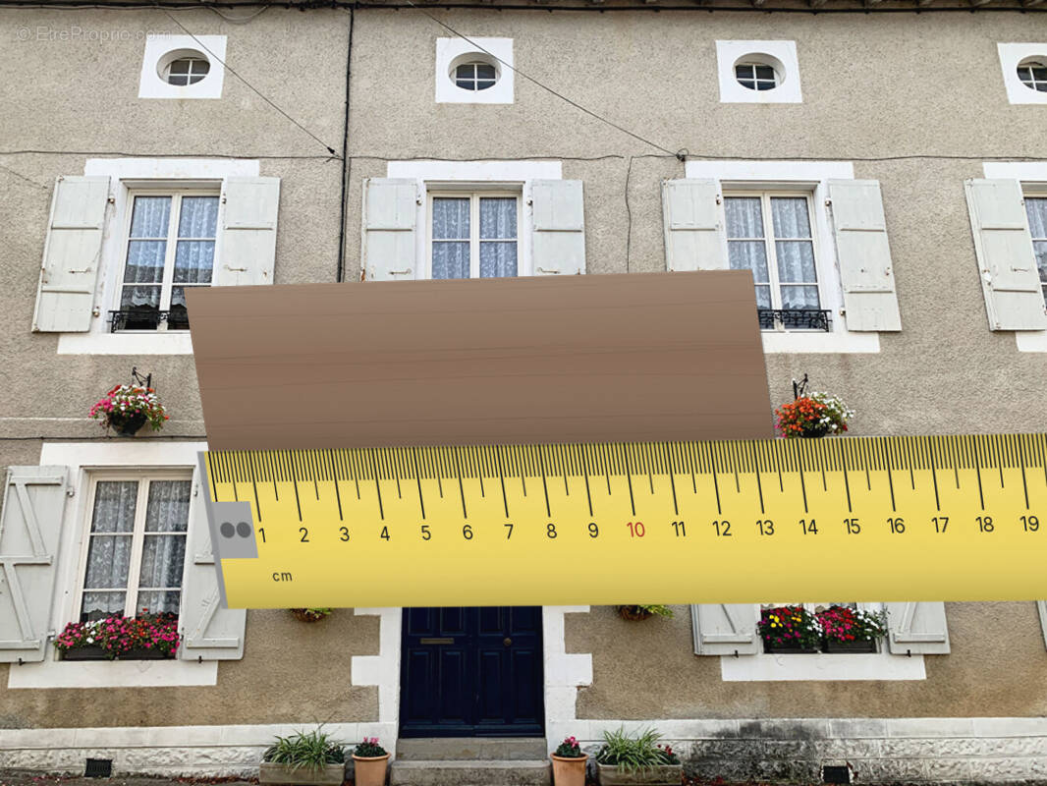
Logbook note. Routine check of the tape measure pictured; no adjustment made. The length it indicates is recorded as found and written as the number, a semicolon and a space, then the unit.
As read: 13.5; cm
